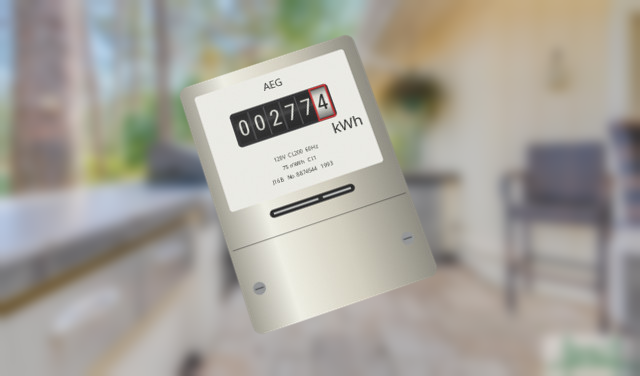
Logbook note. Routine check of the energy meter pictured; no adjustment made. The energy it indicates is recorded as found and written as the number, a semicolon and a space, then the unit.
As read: 277.4; kWh
